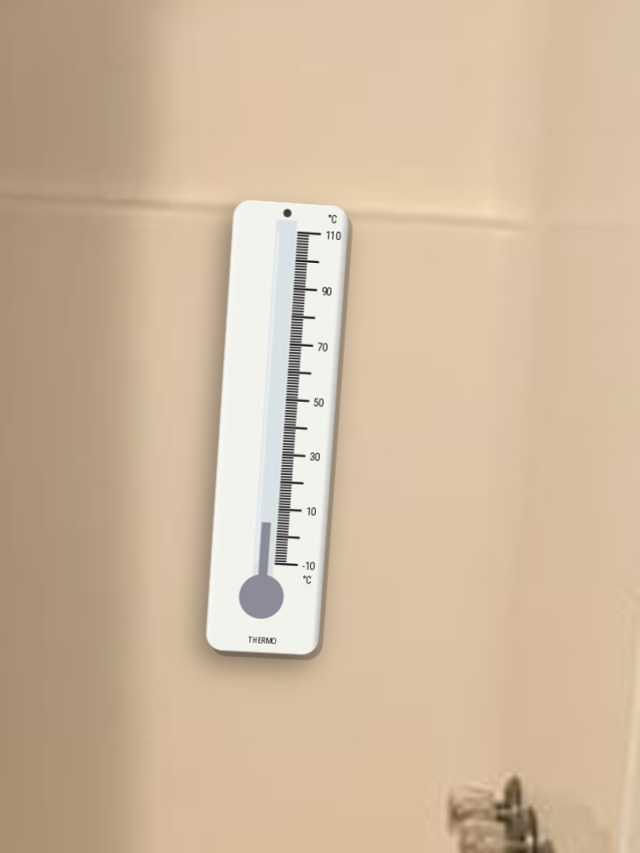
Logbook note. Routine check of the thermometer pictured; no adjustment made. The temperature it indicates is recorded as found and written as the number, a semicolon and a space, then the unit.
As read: 5; °C
